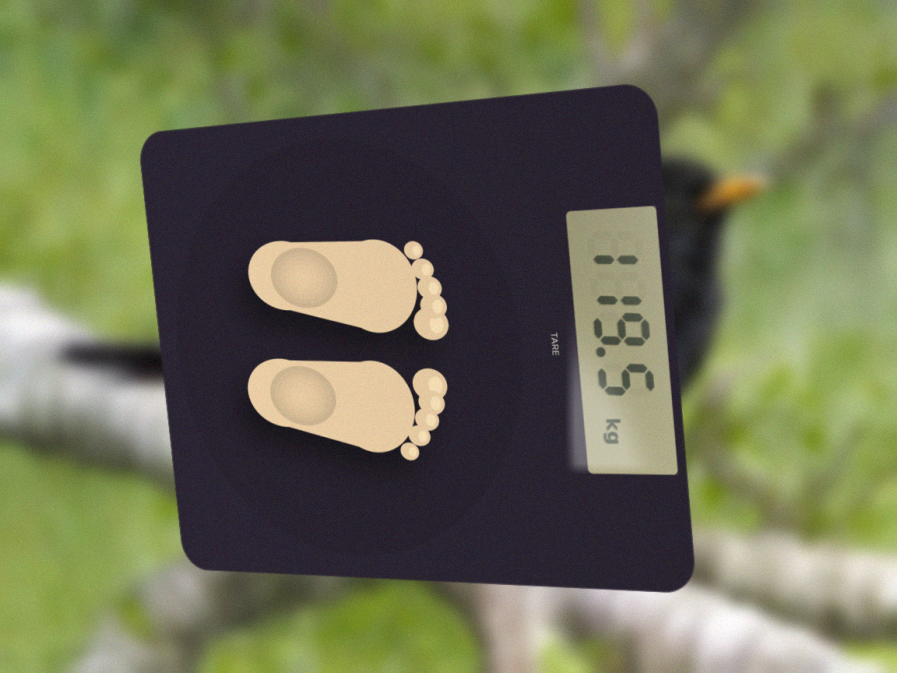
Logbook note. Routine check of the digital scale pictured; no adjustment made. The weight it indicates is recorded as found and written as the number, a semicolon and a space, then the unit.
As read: 119.5; kg
